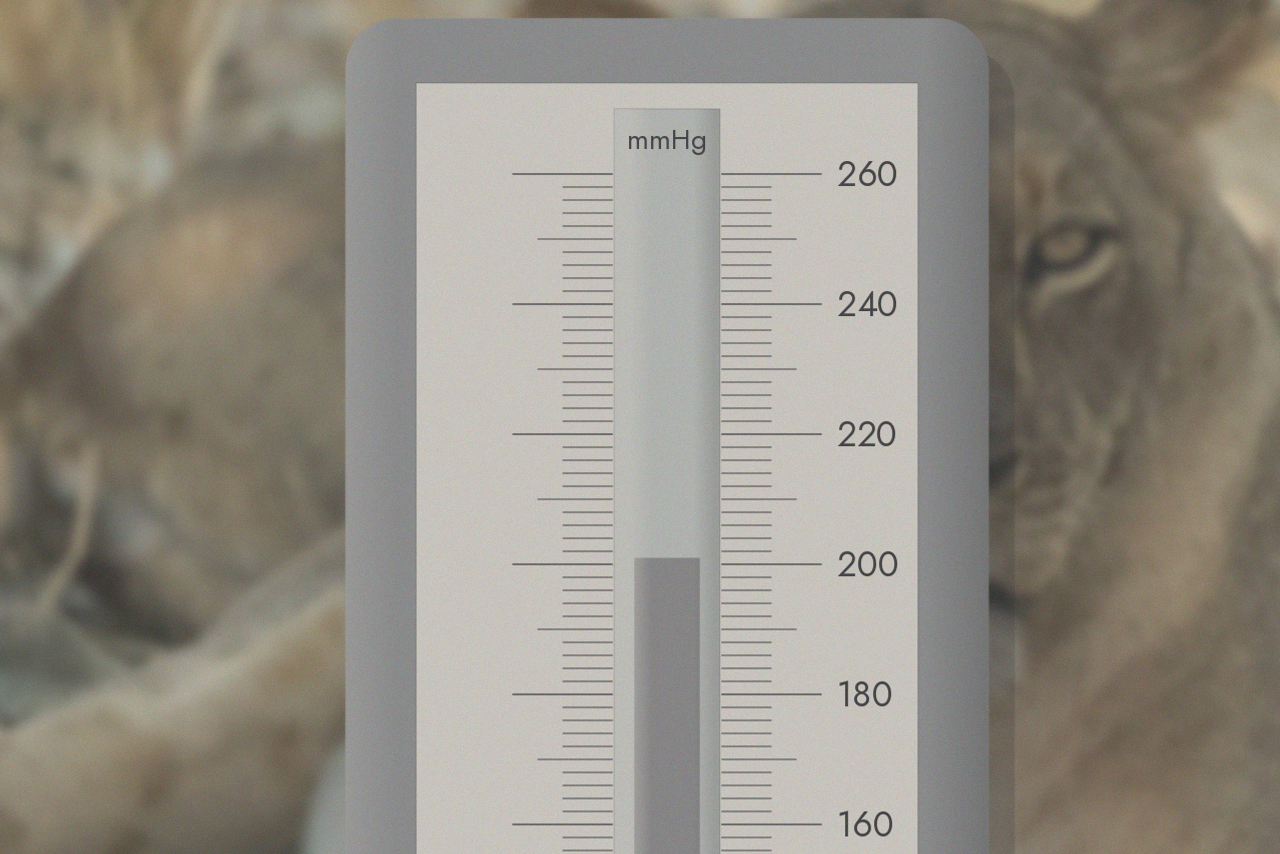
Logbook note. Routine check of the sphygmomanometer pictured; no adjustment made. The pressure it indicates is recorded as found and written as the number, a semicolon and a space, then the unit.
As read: 201; mmHg
